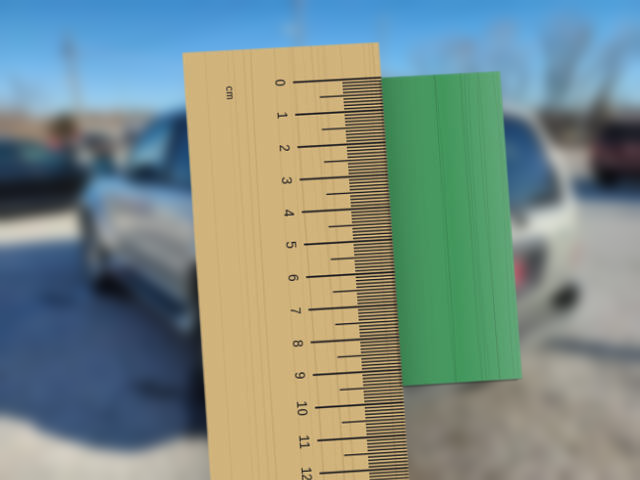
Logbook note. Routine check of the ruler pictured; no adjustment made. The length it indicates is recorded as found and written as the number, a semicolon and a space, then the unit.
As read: 9.5; cm
